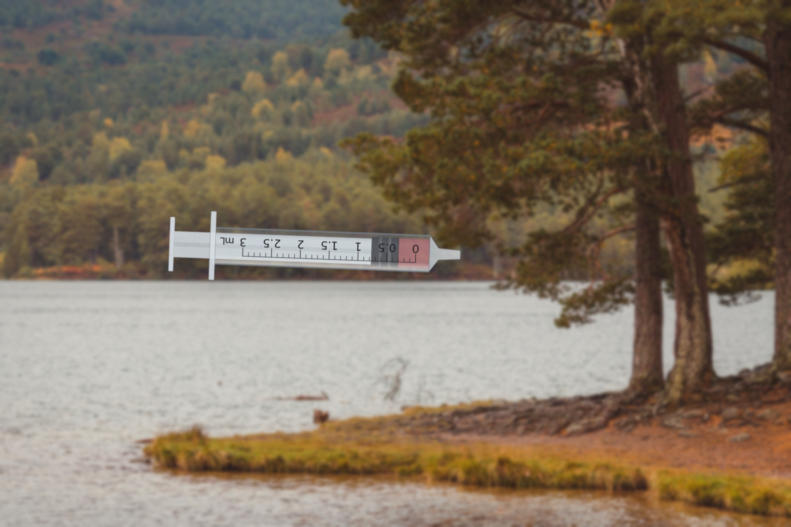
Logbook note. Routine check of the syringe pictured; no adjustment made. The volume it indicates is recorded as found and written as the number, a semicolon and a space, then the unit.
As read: 0.3; mL
